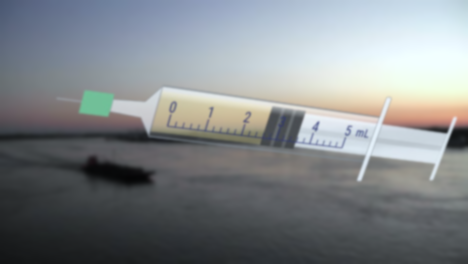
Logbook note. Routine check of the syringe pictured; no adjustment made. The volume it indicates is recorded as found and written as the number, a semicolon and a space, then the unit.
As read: 2.6; mL
